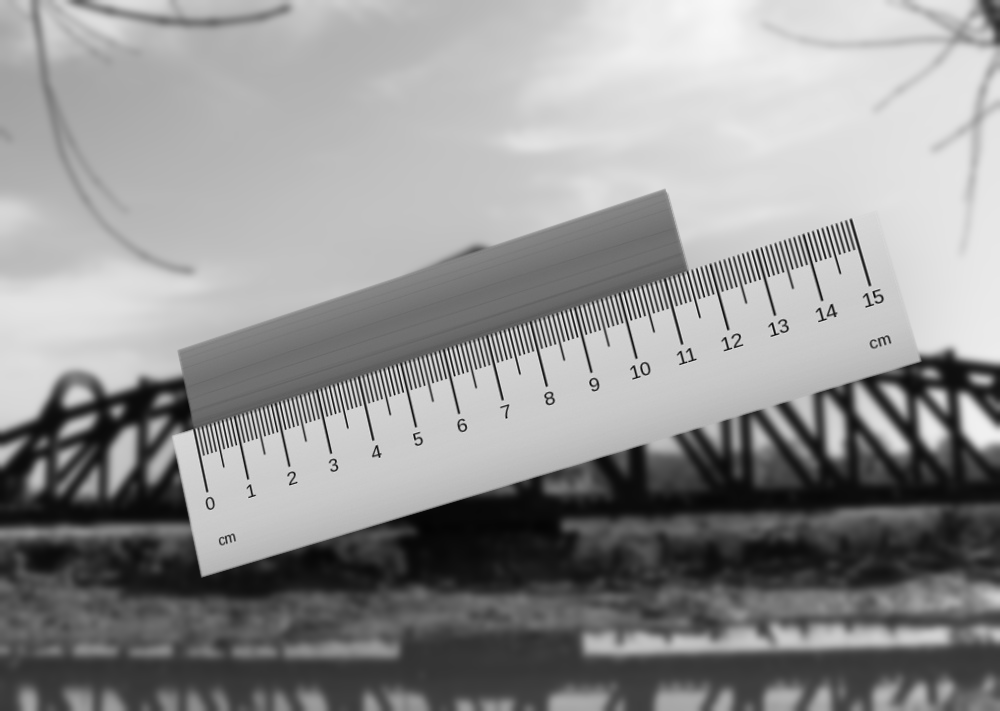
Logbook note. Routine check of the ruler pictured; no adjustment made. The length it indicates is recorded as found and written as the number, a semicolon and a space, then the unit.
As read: 11.5; cm
